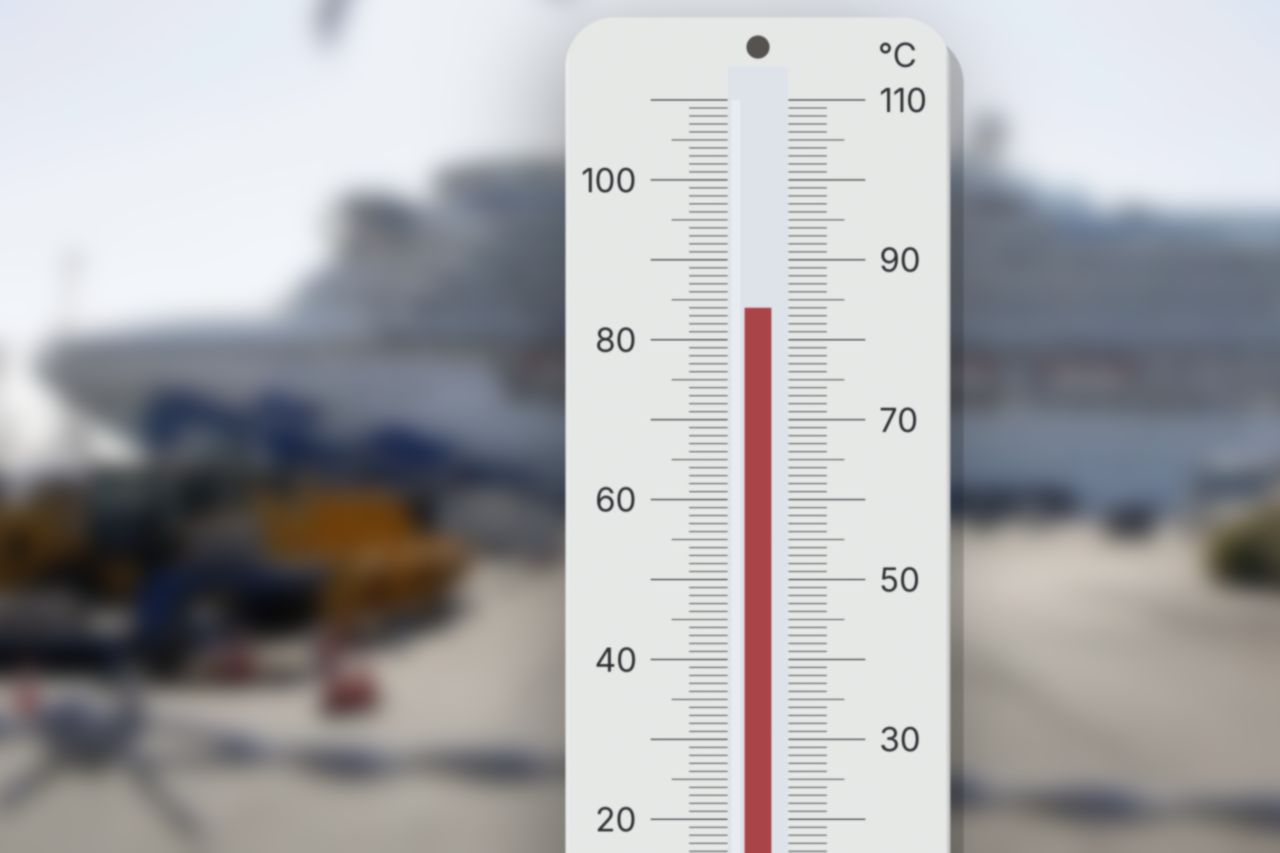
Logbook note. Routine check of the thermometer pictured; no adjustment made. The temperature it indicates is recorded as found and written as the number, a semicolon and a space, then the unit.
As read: 84; °C
